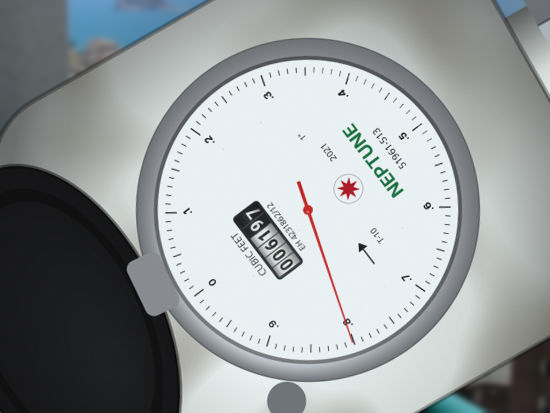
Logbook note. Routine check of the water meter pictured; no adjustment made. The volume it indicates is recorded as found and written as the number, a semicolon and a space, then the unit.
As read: 6196.80; ft³
